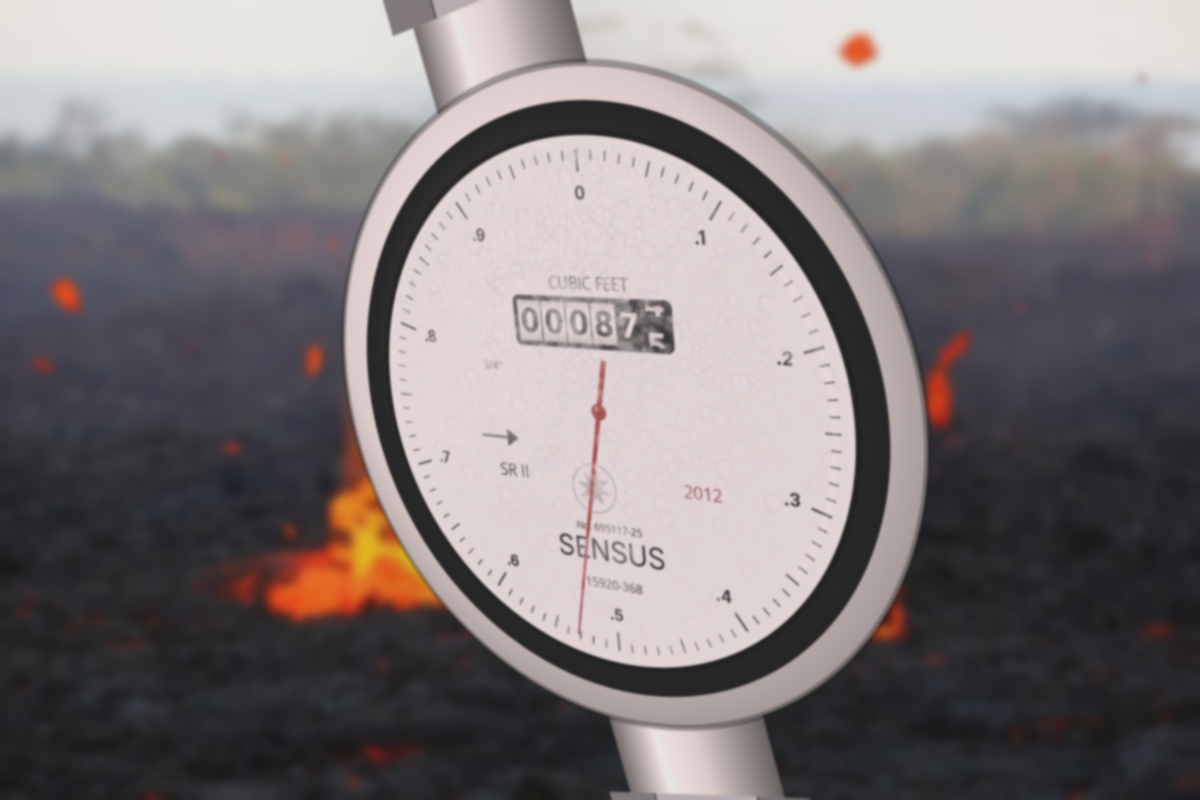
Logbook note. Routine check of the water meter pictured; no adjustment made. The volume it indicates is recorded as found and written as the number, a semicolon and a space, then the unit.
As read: 874.53; ft³
